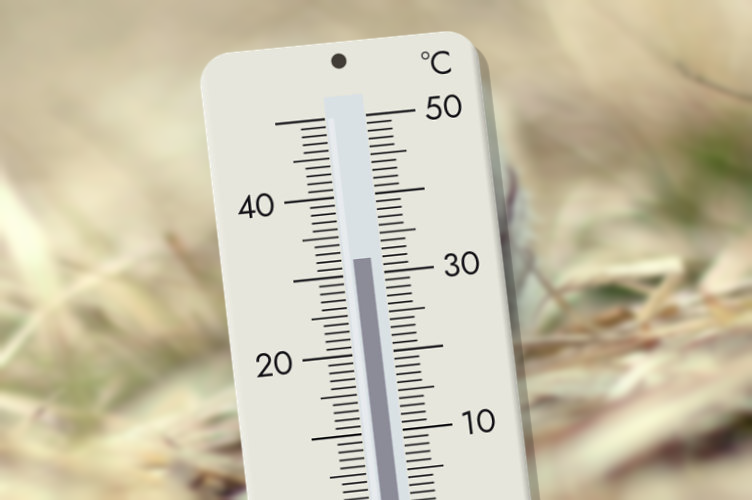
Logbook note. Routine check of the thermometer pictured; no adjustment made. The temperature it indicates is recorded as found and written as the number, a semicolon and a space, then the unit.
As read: 32; °C
